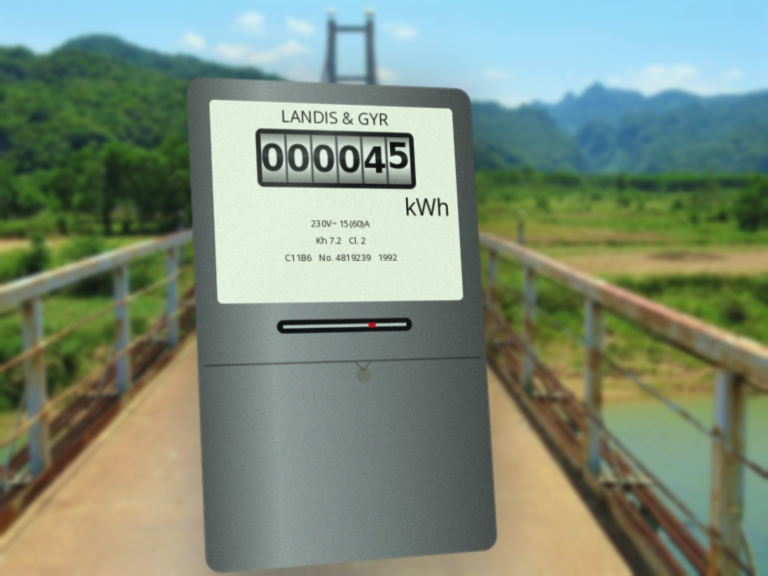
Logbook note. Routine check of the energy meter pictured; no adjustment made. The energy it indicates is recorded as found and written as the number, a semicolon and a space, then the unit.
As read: 45; kWh
